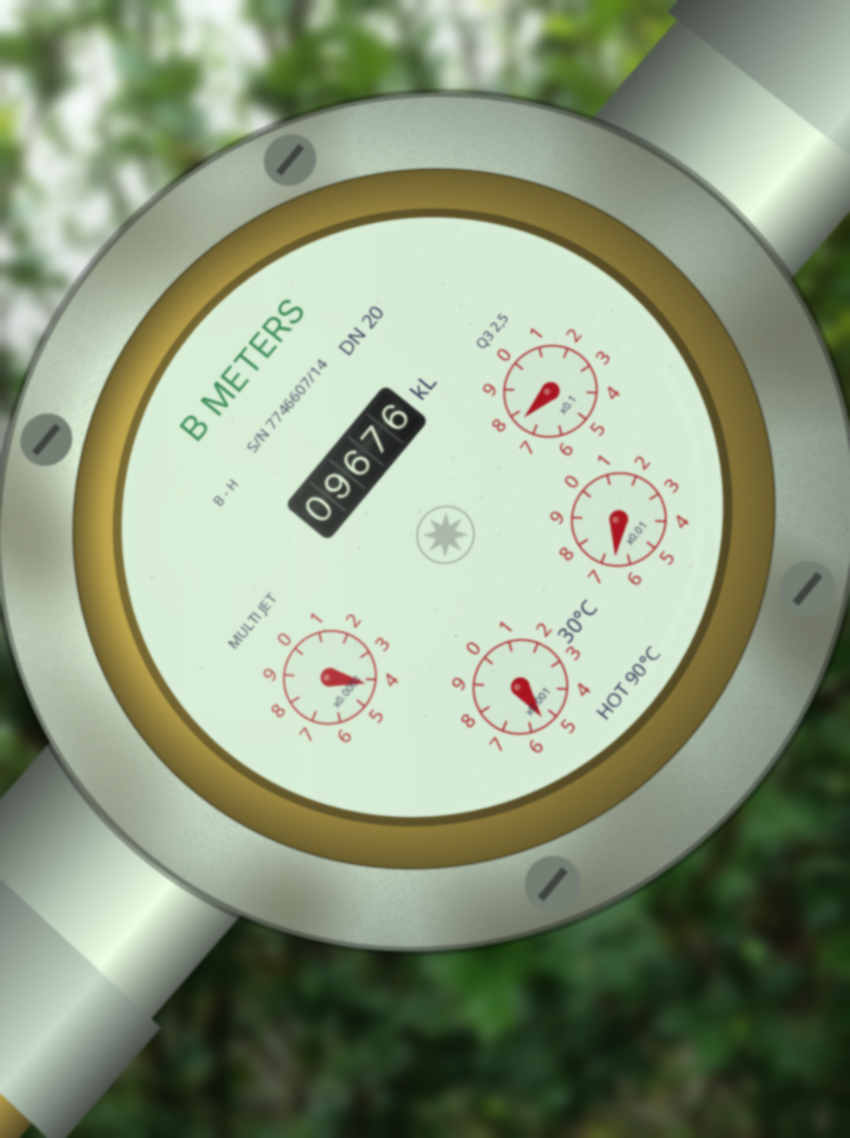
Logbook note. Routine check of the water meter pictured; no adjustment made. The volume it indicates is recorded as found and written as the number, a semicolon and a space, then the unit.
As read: 9676.7654; kL
